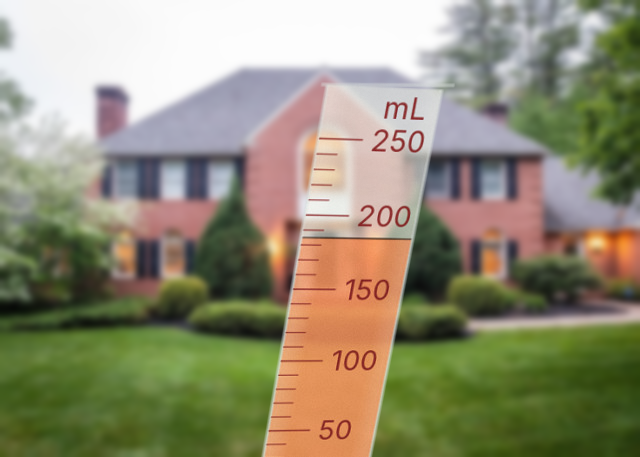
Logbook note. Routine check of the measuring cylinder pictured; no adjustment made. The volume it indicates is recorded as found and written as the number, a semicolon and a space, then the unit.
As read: 185; mL
